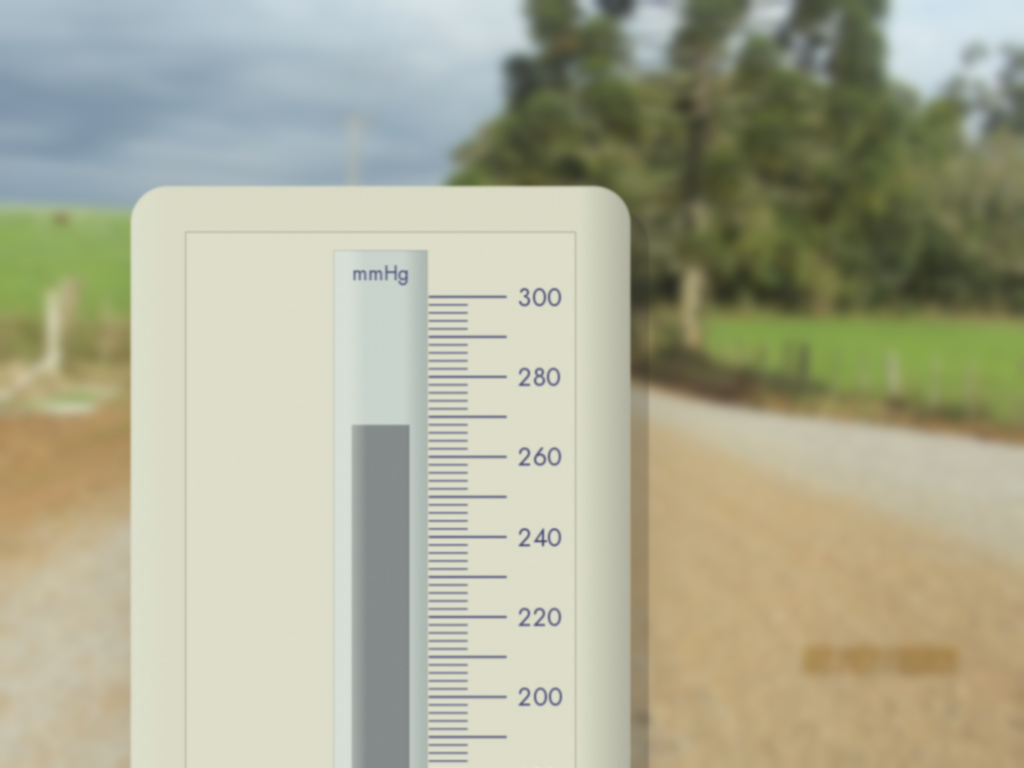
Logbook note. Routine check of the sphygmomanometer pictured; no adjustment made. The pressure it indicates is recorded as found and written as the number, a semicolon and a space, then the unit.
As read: 268; mmHg
